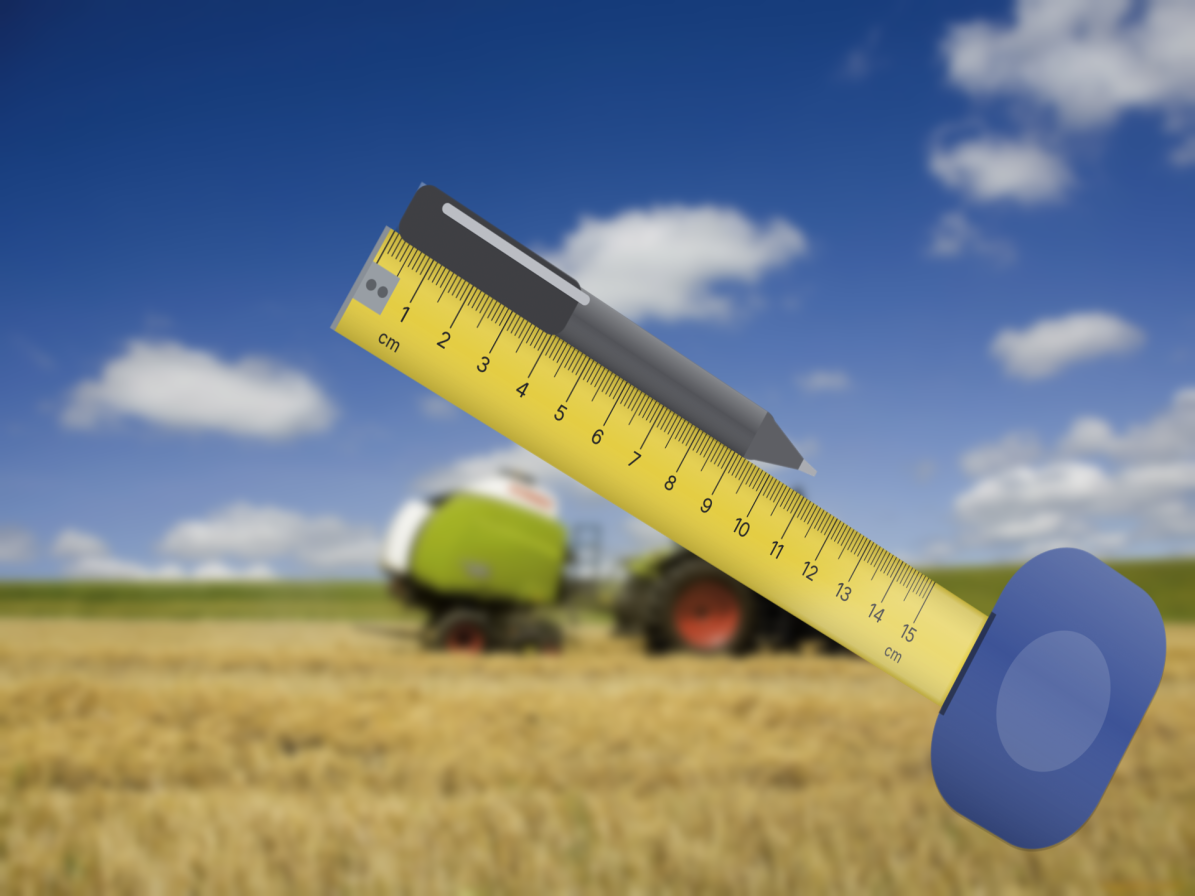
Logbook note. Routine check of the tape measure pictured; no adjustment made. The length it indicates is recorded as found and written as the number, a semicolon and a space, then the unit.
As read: 11; cm
